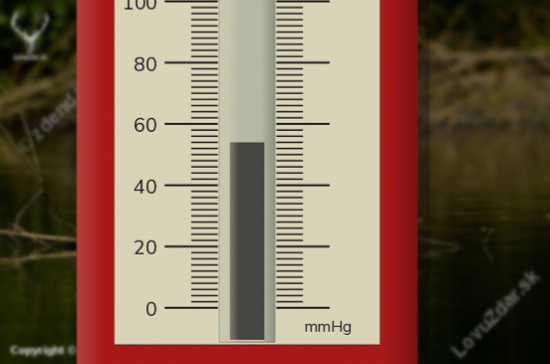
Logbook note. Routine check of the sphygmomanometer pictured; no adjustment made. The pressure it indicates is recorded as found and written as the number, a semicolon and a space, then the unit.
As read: 54; mmHg
